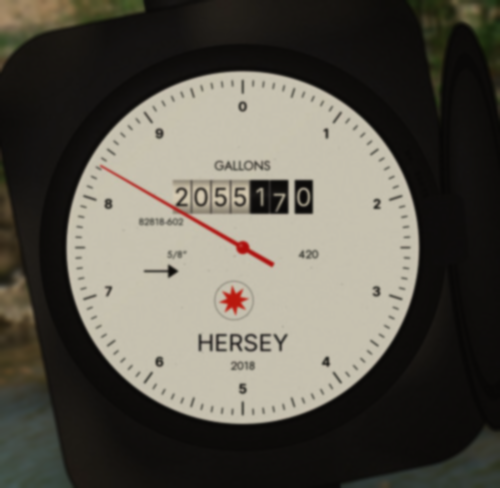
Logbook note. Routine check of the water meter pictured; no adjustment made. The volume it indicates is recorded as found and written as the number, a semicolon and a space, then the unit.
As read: 2055168.3; gal
